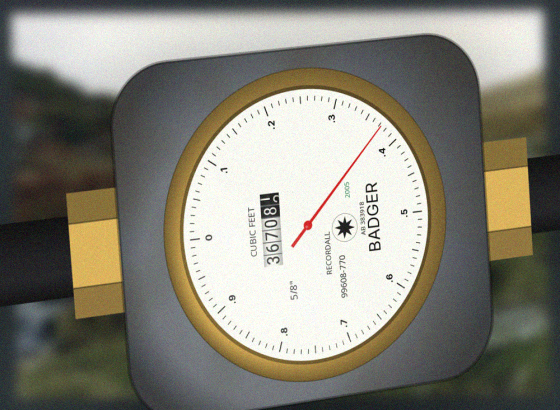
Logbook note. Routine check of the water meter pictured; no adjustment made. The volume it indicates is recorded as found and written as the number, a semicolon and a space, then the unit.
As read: 367081.37; ft³
